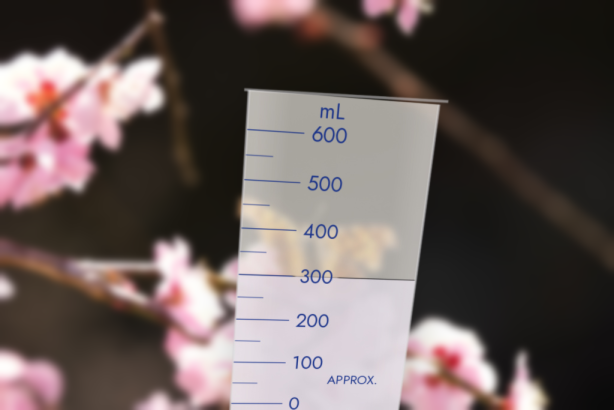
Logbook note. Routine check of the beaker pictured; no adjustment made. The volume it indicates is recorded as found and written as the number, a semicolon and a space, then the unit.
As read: 300; mL
